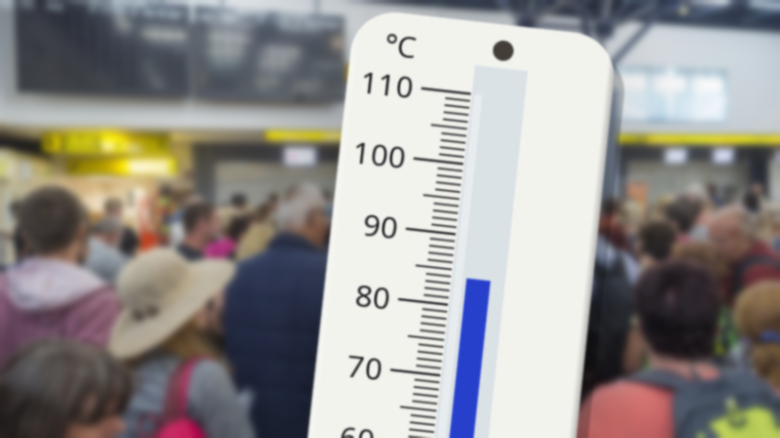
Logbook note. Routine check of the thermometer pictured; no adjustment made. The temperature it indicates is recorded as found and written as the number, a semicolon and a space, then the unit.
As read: 84; °C
